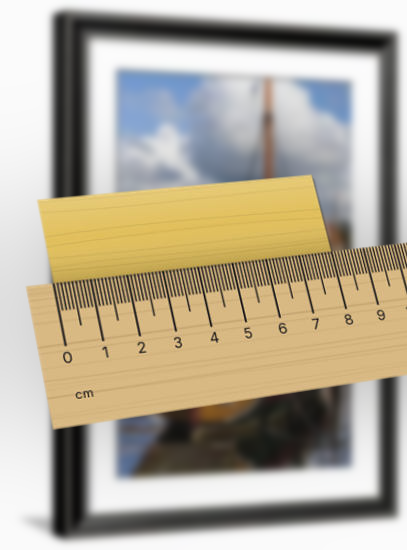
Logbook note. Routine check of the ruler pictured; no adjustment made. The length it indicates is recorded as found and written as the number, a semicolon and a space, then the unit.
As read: 8; cm
